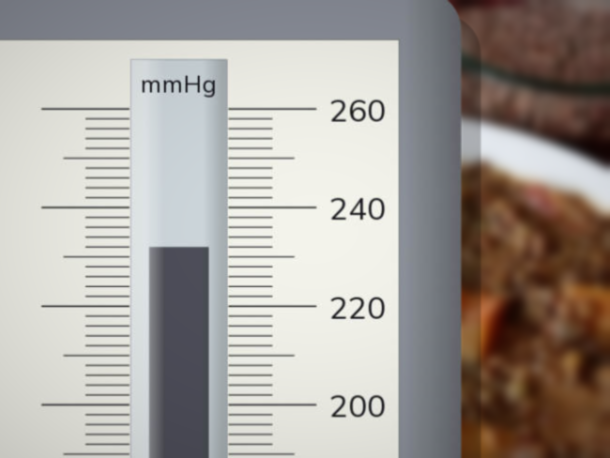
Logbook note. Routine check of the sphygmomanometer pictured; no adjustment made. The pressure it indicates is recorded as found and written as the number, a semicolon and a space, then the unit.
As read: 232; mmHg
